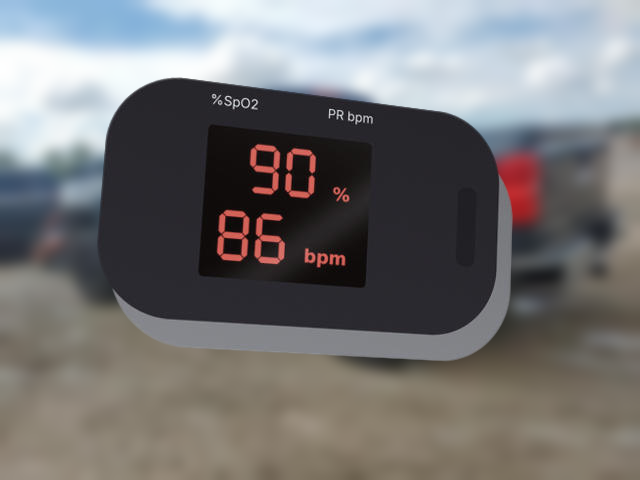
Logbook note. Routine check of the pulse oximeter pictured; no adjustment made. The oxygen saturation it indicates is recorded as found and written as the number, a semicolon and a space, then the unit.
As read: 90; %
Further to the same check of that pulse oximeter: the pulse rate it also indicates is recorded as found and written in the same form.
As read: 86; bpm
